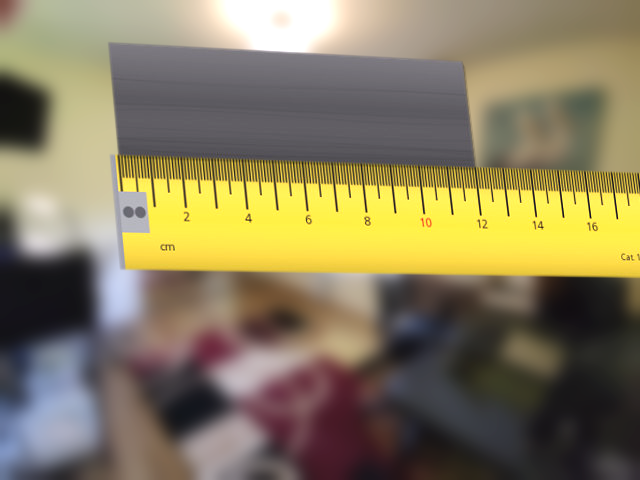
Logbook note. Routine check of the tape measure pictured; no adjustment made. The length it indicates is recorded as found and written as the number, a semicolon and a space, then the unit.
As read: 12; cm
